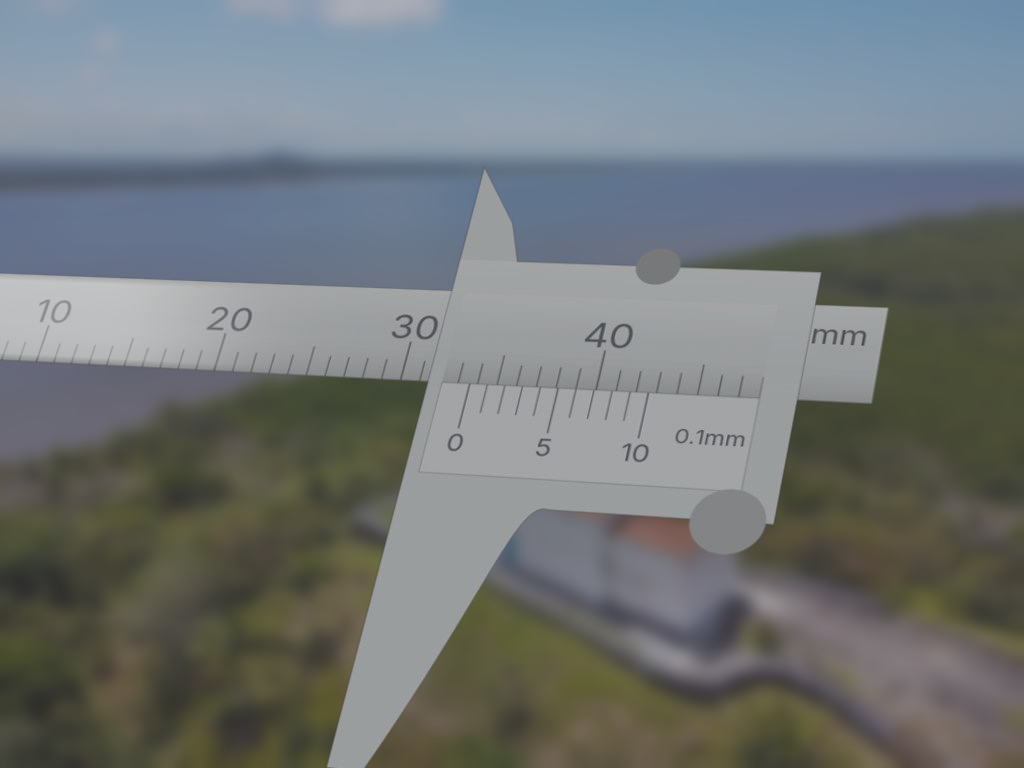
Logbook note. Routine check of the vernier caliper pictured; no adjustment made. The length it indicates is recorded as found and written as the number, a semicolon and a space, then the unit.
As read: 33.6; mm
